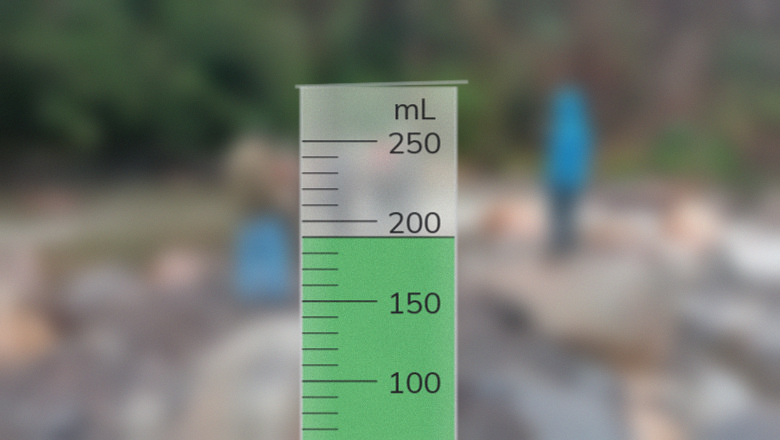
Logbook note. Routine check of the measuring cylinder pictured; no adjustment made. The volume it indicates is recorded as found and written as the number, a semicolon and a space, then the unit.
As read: 190; mL
